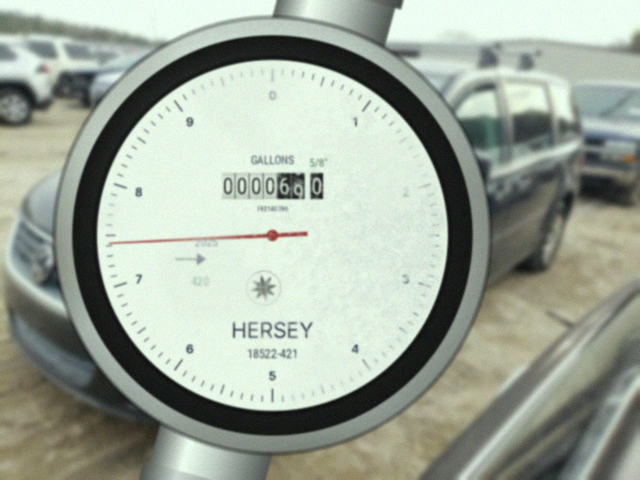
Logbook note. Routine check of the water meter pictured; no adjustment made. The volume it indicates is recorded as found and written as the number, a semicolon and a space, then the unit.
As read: 687.4; gal
